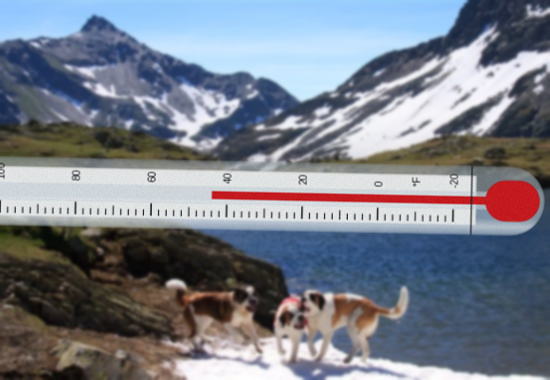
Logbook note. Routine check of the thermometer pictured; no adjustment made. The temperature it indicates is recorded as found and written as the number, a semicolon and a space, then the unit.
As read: 44; °F
